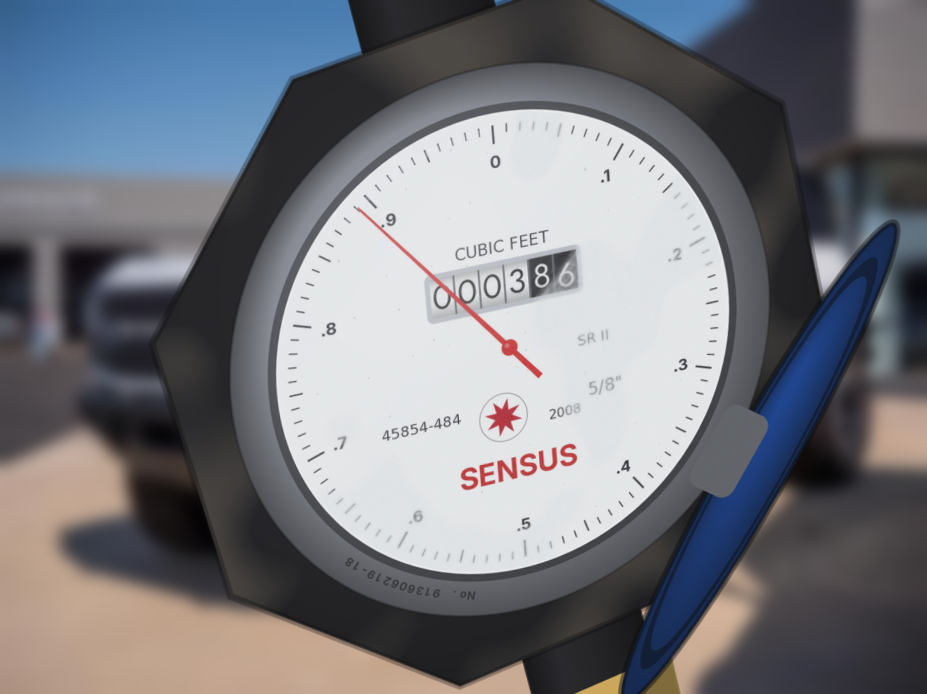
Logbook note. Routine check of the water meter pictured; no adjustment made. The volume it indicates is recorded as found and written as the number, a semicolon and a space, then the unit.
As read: 385.89; ft³
